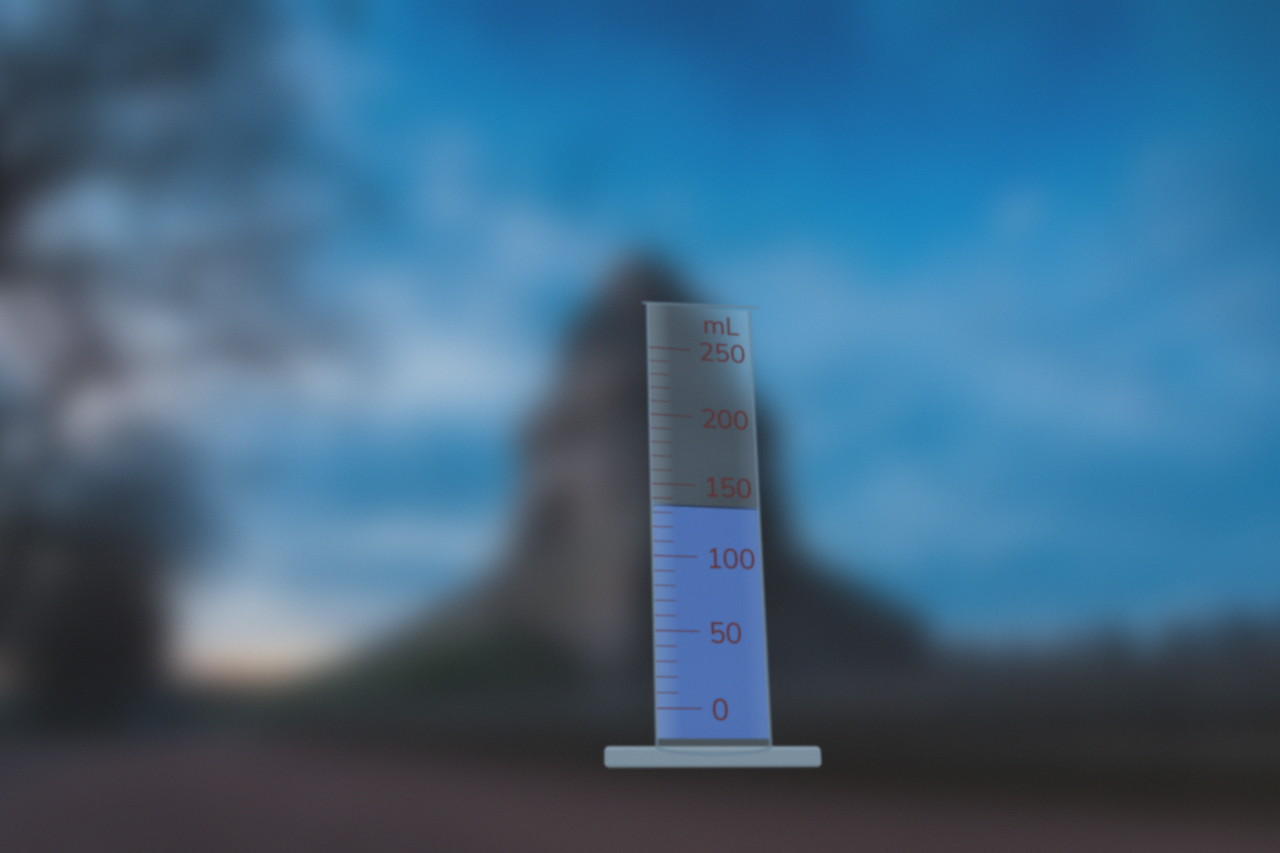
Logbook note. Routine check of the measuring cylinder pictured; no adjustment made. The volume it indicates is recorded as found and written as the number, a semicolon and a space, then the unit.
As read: 135; mL
